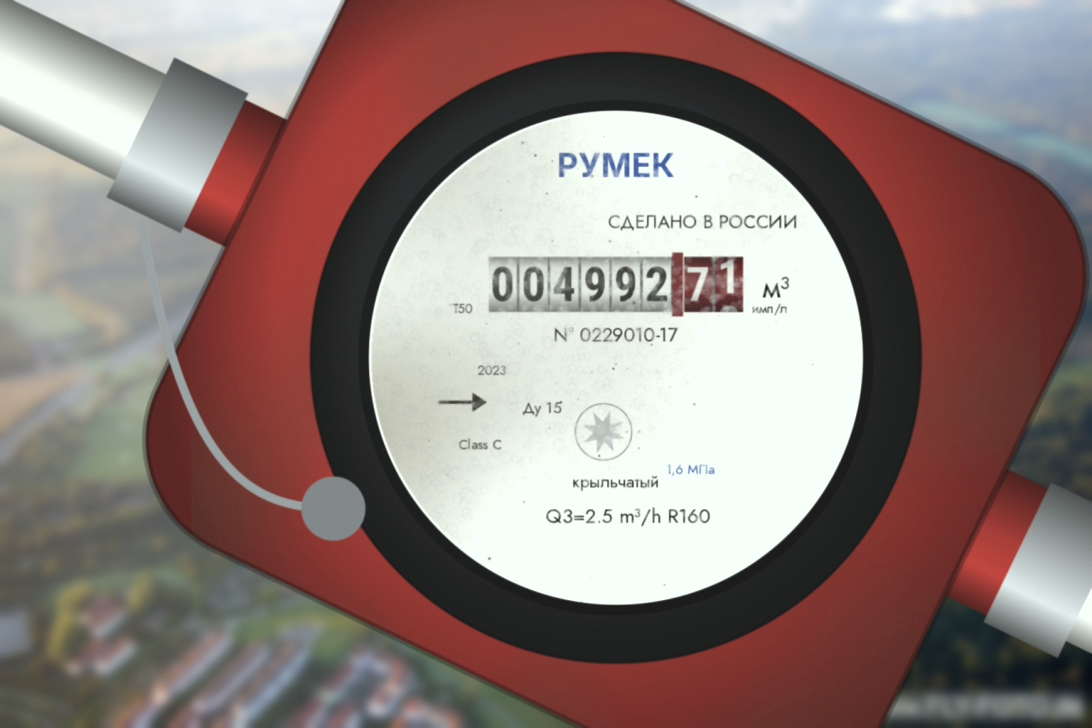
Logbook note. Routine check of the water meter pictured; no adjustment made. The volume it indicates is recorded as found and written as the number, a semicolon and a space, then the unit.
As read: 4992.71; m³
